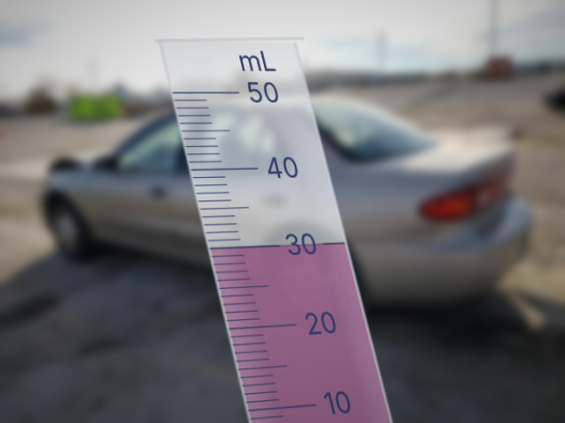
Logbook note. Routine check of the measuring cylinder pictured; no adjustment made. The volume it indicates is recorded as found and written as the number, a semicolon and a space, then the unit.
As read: 30; mL
